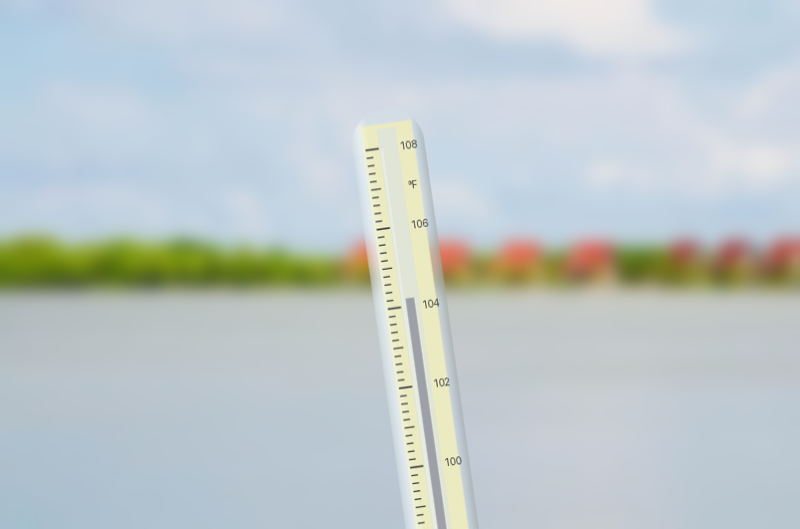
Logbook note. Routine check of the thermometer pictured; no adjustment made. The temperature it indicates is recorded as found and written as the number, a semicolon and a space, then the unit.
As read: 104.2; °F
